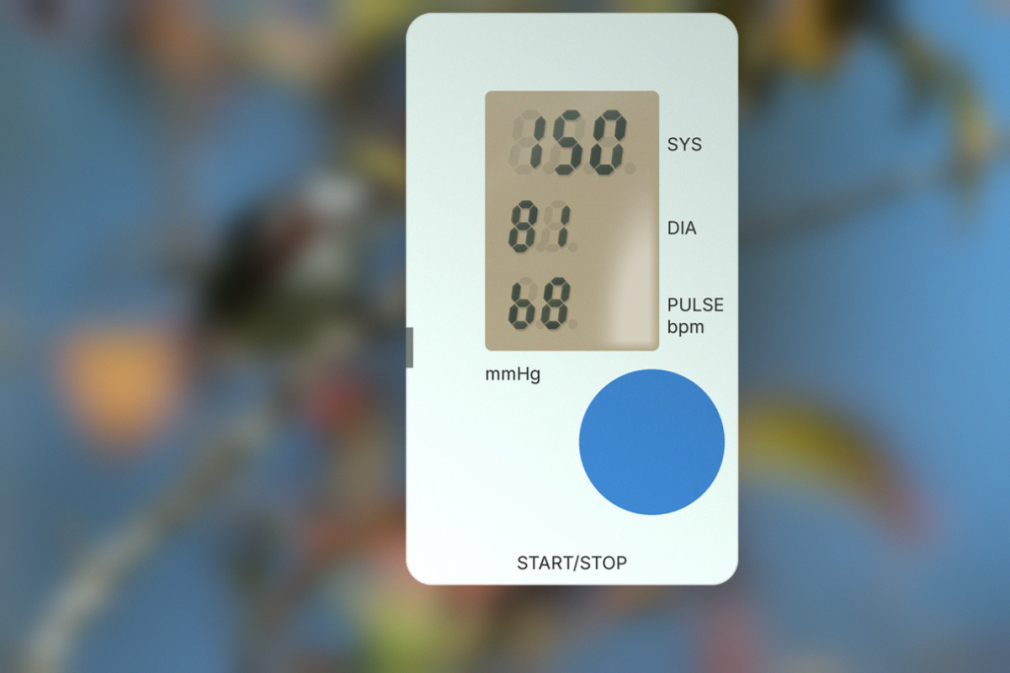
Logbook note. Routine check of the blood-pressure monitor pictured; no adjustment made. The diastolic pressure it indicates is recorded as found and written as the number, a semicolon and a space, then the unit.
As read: 81; mmHg
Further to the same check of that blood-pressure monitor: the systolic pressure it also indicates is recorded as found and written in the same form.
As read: 150; mmHg
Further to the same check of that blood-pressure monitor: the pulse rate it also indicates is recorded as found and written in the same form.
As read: 68; bpm
